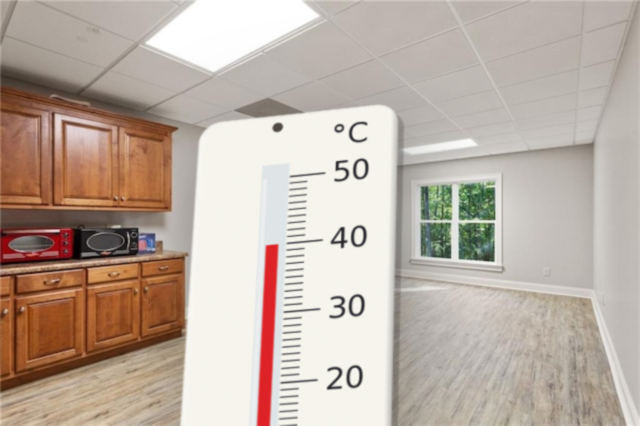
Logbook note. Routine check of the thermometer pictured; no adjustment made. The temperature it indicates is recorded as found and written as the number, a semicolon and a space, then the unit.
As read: 40; °C
